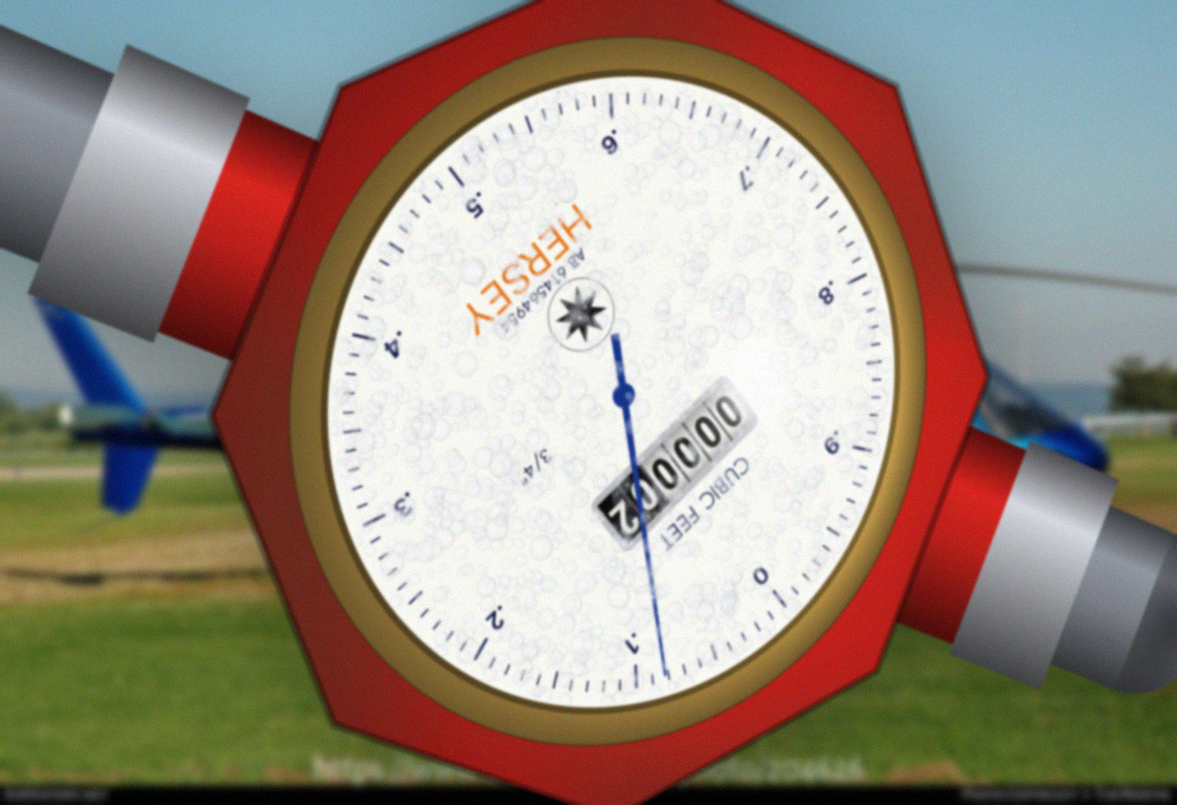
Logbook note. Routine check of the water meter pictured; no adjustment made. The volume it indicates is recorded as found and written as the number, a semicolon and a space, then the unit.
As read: 2.08; ft³
